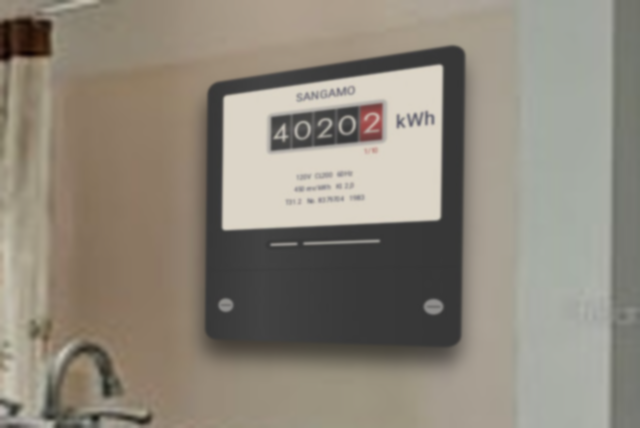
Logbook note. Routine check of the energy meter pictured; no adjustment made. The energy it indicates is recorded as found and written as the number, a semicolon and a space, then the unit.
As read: 4020.2; kWh
